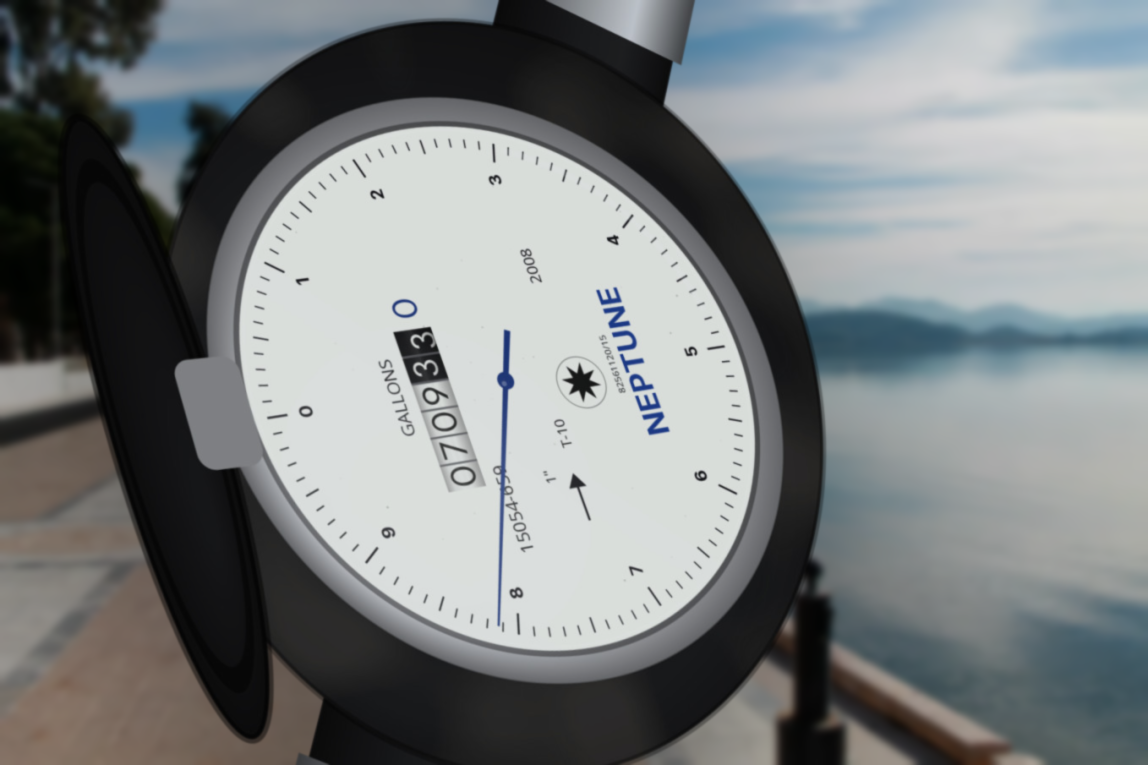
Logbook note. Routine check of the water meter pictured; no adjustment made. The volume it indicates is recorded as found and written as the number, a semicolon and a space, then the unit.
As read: 709328.1; gal
